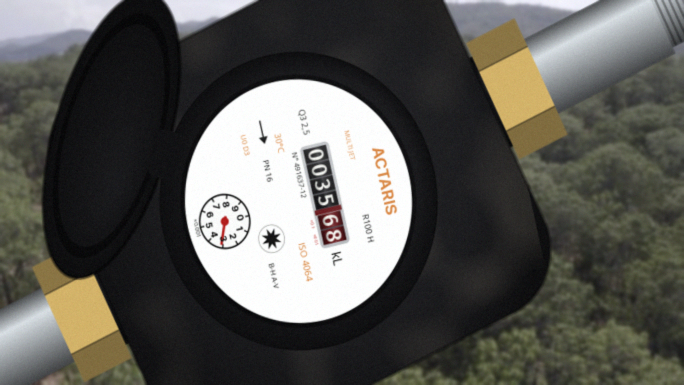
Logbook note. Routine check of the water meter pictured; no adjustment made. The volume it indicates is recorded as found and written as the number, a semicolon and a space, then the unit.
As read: 35.683; kL
